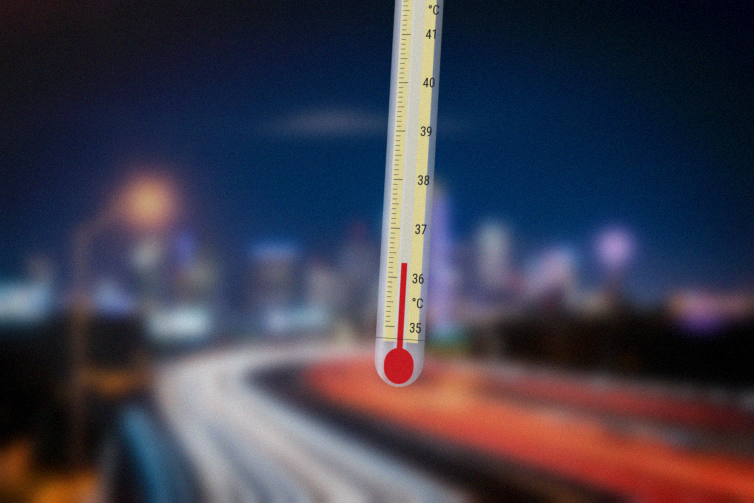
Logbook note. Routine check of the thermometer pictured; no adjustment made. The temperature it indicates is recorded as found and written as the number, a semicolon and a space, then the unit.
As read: 36.3; °C
